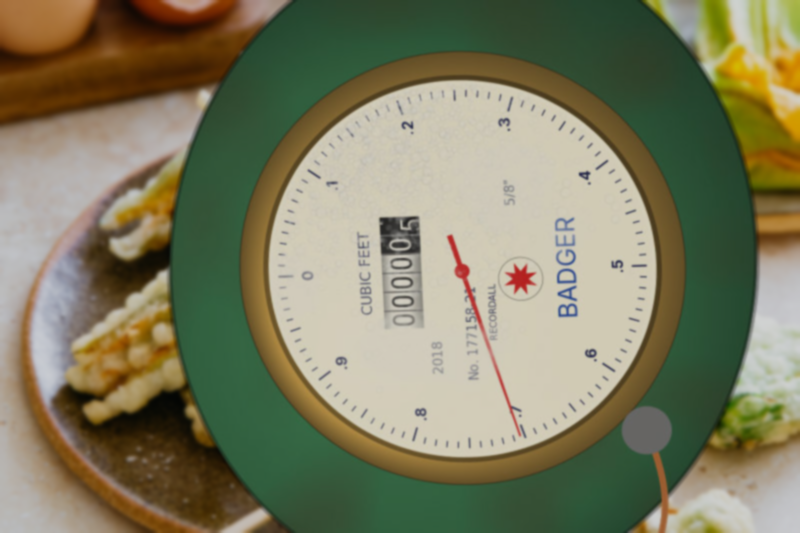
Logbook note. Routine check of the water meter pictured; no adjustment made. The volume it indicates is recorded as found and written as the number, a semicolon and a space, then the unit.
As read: 4.70; ft³
